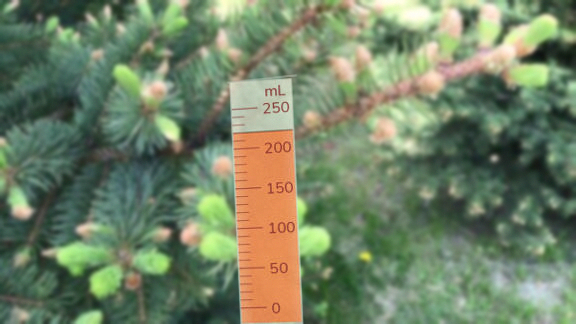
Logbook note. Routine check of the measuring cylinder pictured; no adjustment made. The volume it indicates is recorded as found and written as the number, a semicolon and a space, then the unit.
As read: 220; mL
